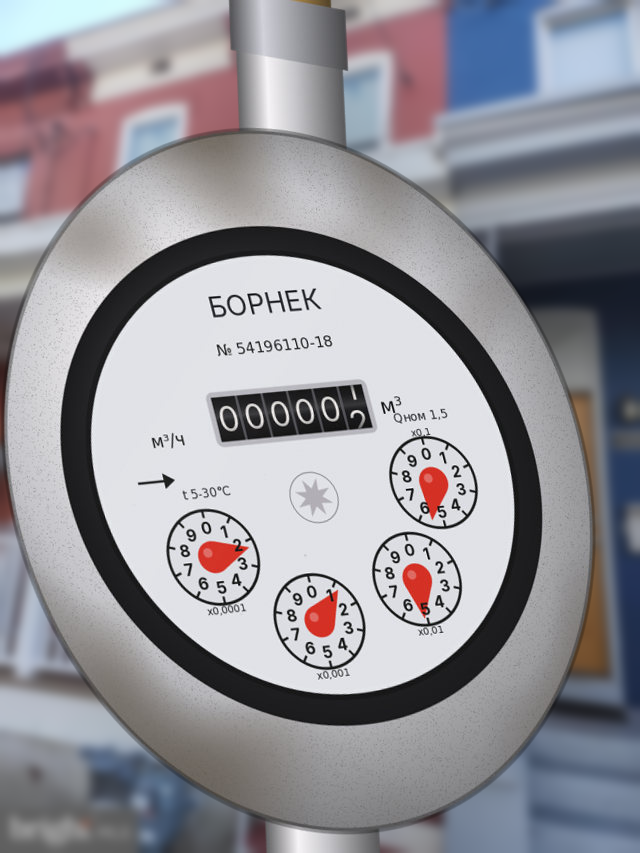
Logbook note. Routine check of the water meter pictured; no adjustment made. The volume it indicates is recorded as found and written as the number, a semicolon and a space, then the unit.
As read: 1.5512; m³
